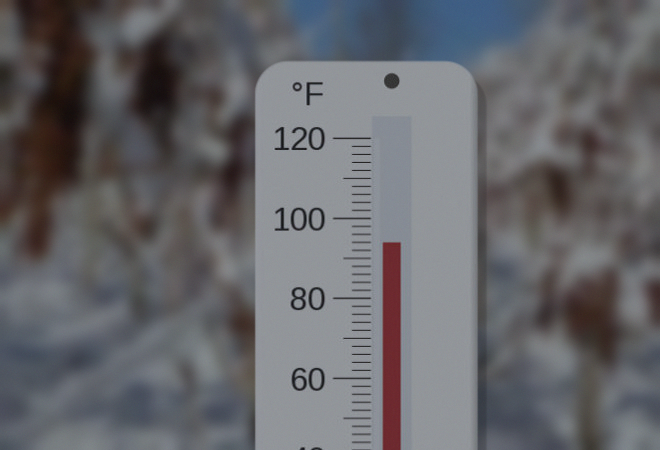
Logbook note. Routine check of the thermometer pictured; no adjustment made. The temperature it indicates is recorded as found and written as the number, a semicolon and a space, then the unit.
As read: 94; °F
